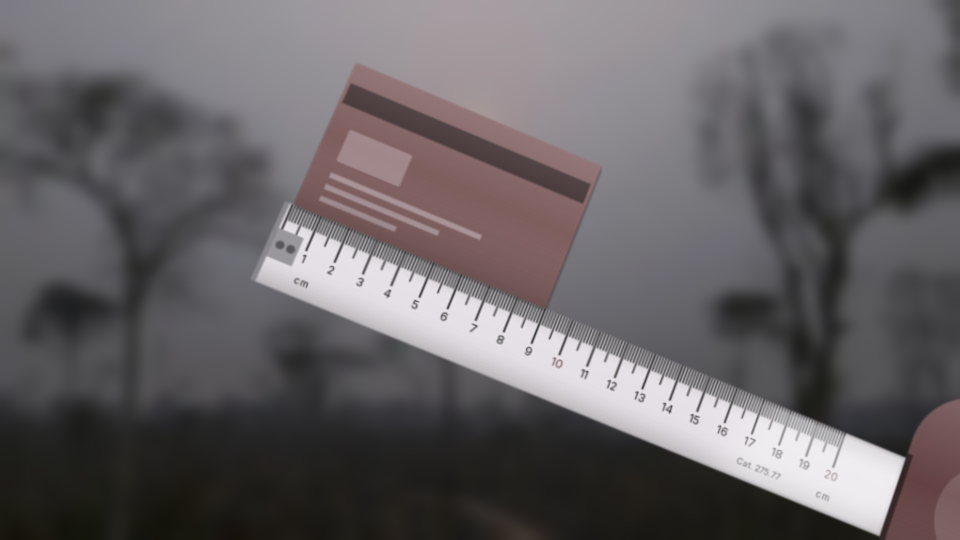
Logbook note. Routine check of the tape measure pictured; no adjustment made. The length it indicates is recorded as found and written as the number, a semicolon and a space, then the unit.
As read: 9; cm
